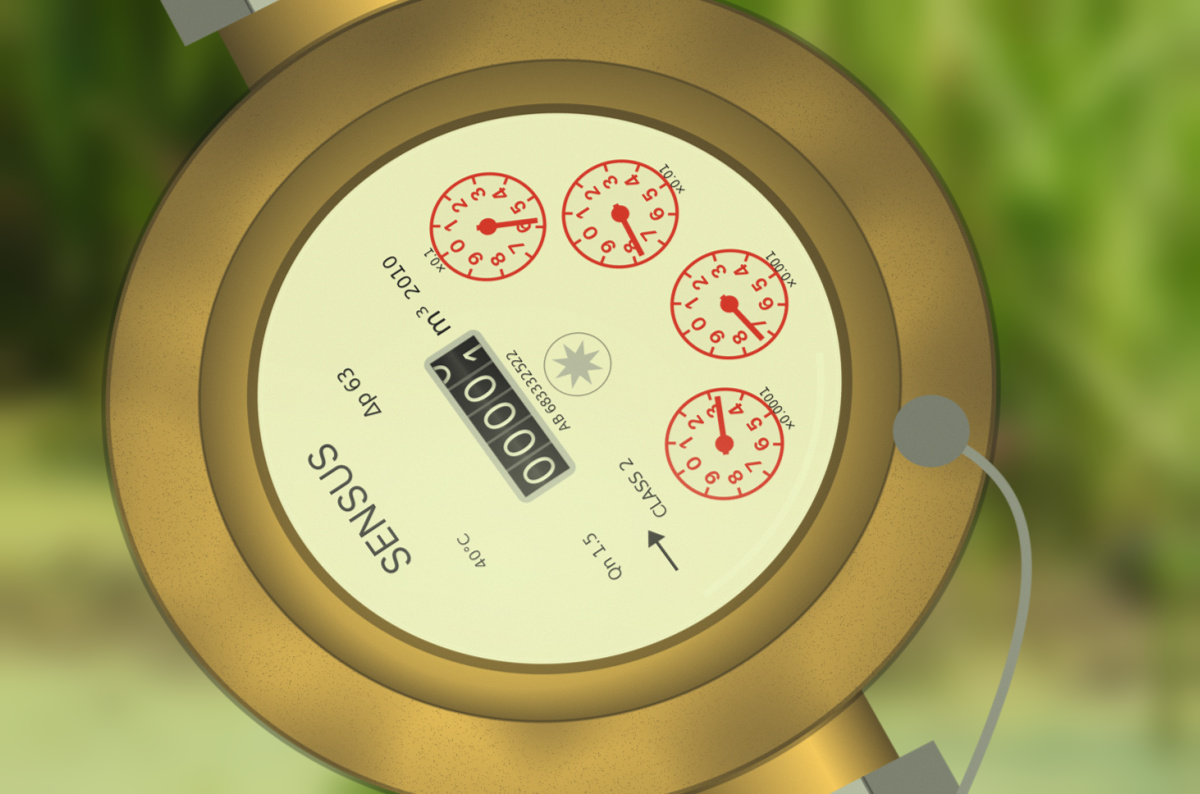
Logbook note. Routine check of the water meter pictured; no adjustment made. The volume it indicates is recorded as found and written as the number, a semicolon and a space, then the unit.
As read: 0.5773; m³
